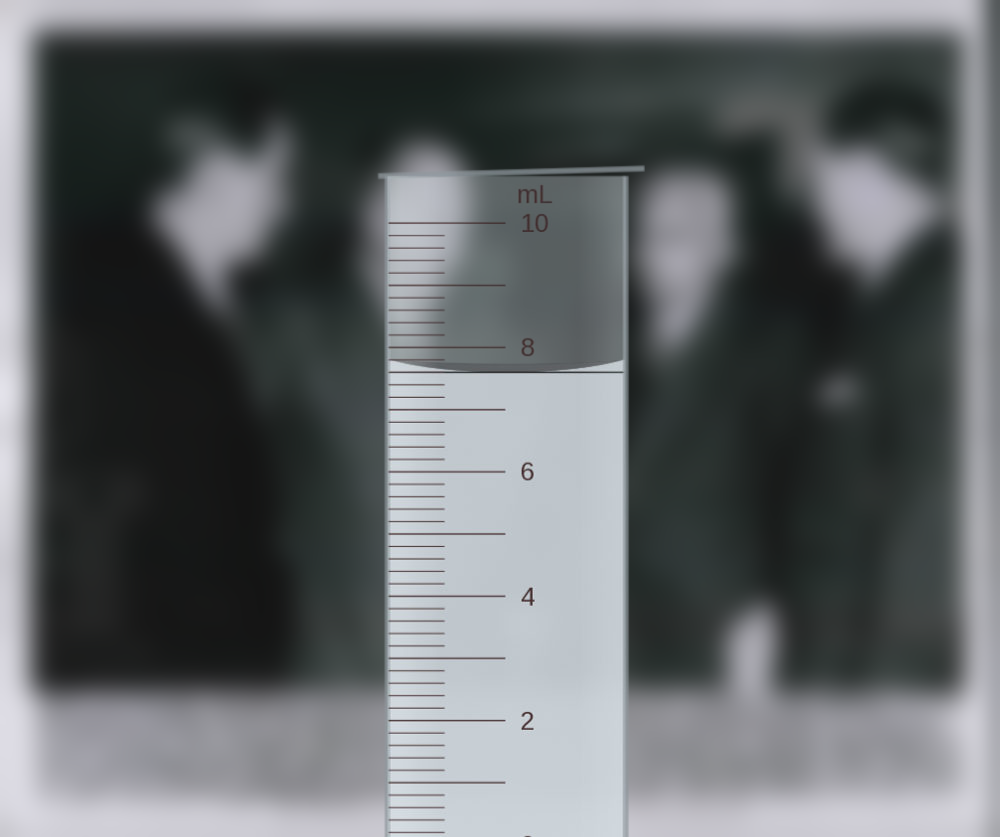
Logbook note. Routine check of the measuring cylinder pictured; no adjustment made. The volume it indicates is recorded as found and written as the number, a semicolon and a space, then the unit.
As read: 7.6; mL
